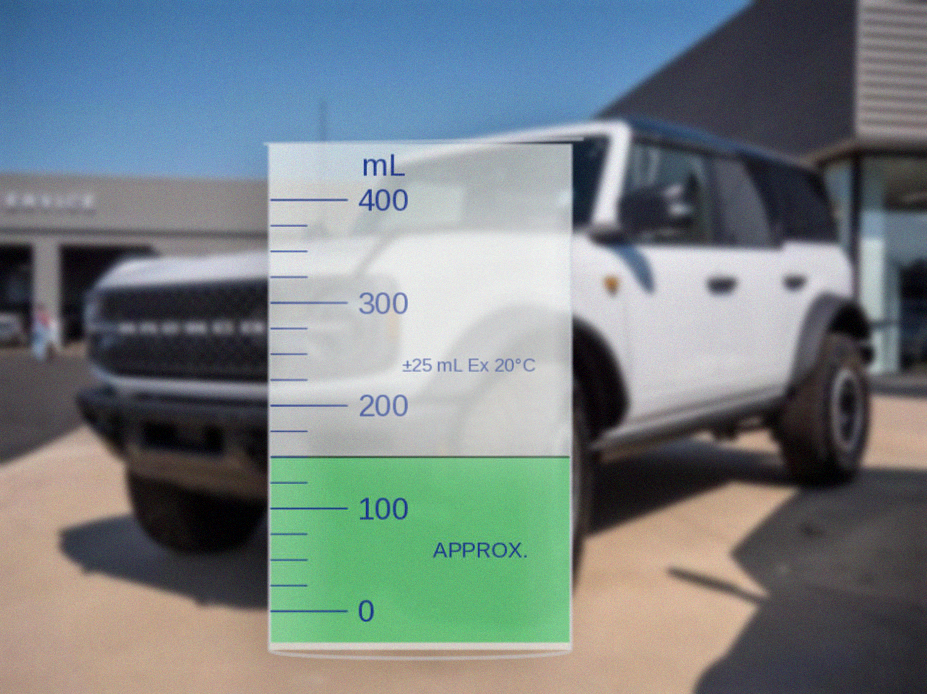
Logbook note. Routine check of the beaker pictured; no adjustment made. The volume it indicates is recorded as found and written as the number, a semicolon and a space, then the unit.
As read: 150; mL
